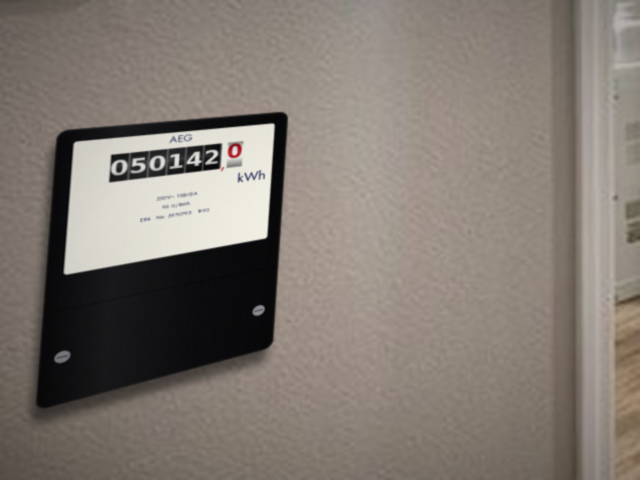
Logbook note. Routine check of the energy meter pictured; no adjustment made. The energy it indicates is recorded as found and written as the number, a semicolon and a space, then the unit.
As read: 50142.0; kWh
